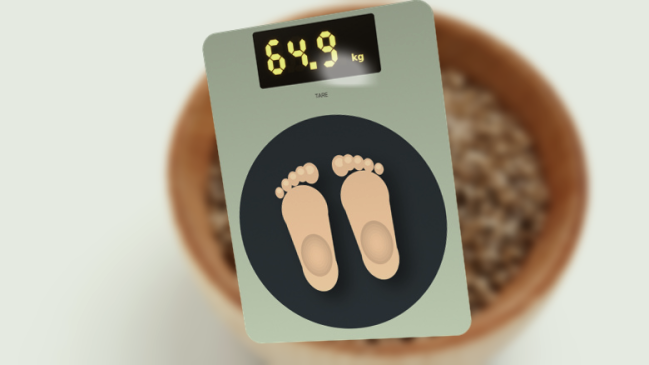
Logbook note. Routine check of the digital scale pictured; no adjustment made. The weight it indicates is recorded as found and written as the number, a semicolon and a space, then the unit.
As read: 64.9; kg
